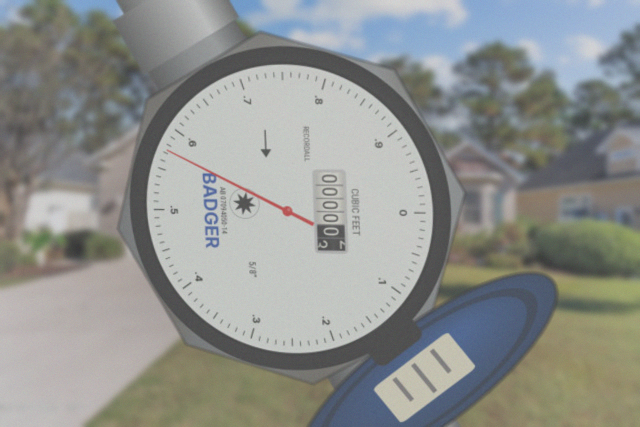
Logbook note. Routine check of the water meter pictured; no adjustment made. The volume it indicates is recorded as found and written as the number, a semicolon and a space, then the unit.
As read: 2.57; ft³
